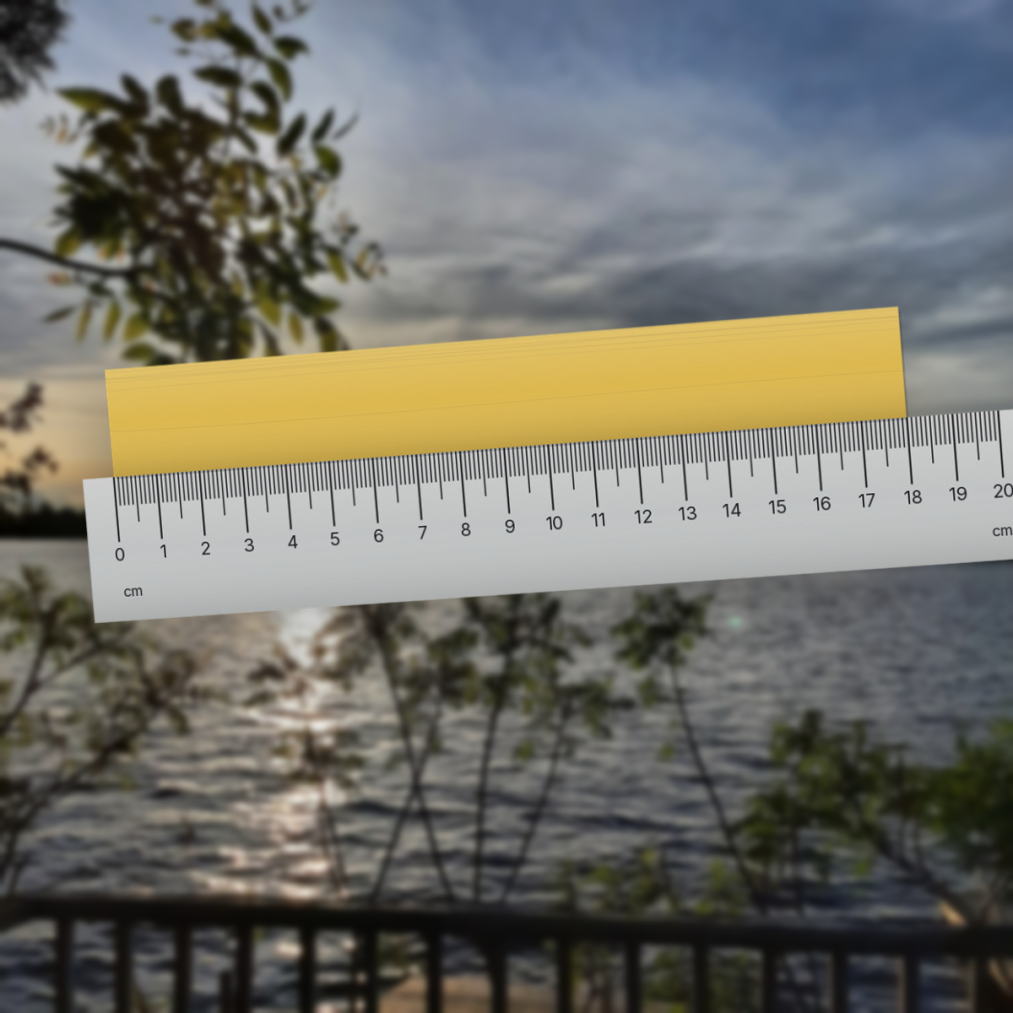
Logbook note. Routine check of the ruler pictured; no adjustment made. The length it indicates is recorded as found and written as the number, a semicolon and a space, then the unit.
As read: 18; cm
